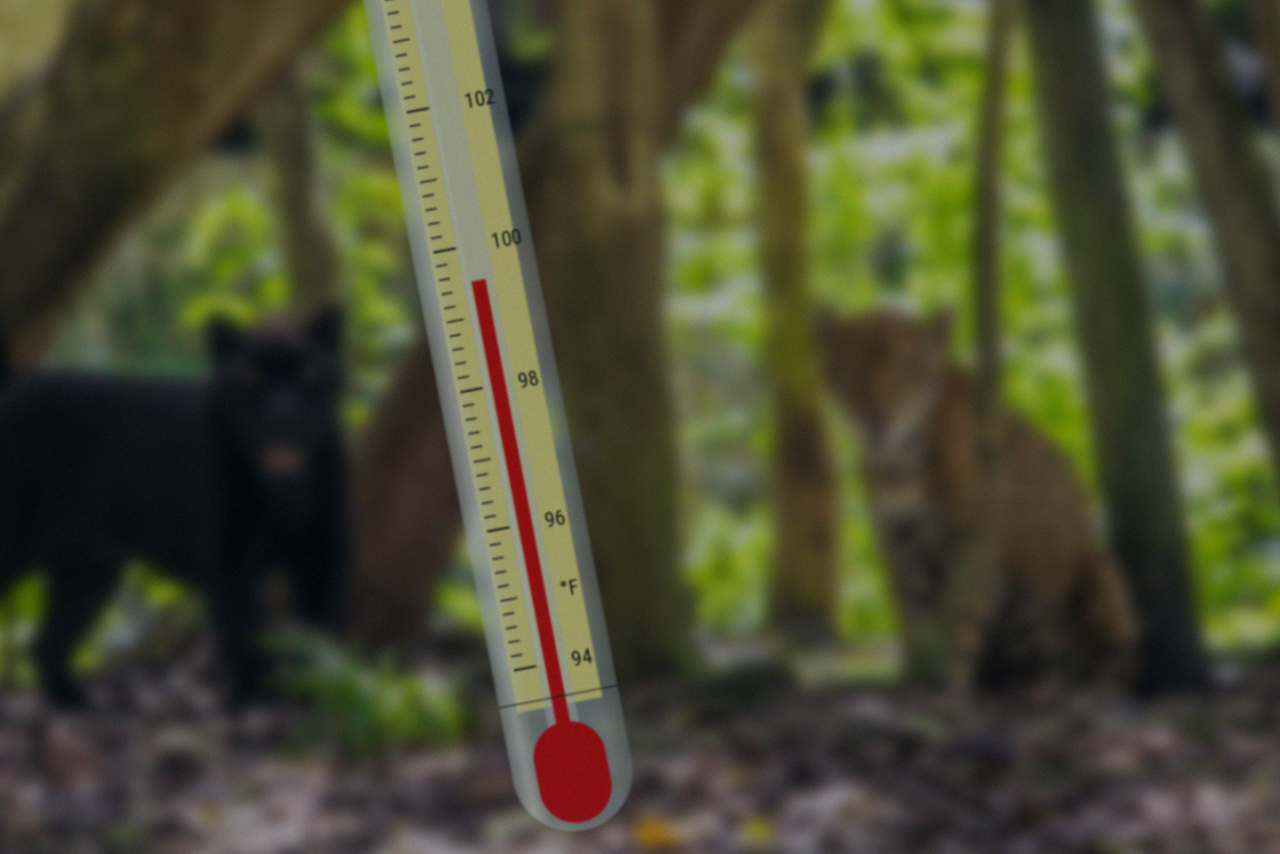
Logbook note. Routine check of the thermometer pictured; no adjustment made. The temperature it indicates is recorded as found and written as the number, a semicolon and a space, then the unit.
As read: 99.5; °F
